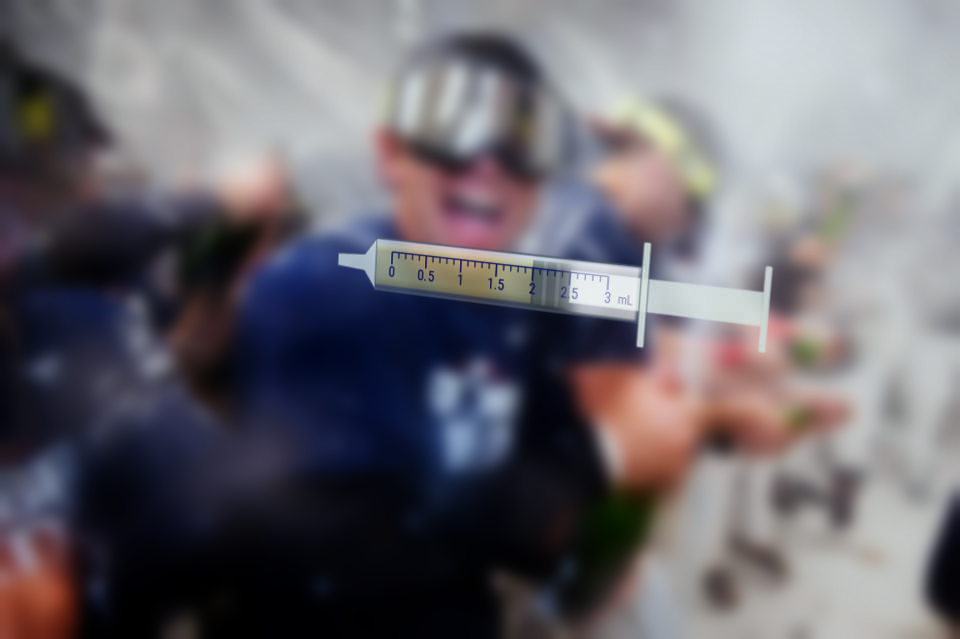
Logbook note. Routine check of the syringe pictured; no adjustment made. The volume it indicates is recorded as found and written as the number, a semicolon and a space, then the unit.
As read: 2; mL
